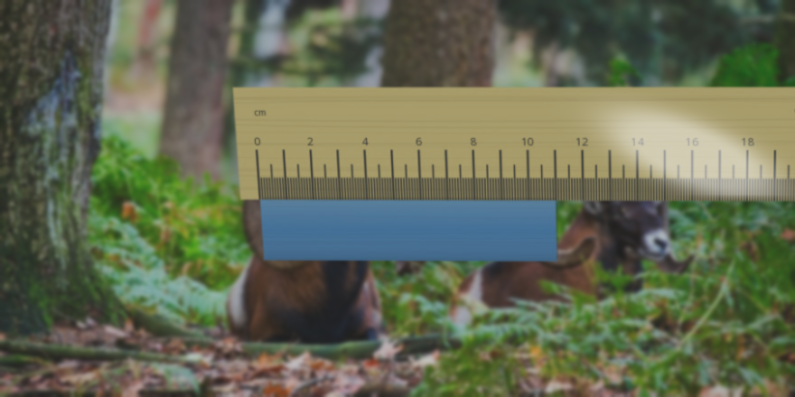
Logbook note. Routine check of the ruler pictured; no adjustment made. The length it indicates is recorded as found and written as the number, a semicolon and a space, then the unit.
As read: 11; cm
